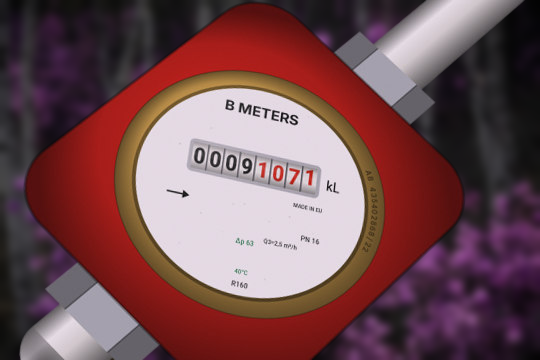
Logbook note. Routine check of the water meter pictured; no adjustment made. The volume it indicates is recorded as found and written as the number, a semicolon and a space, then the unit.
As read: 9.1071; kL
